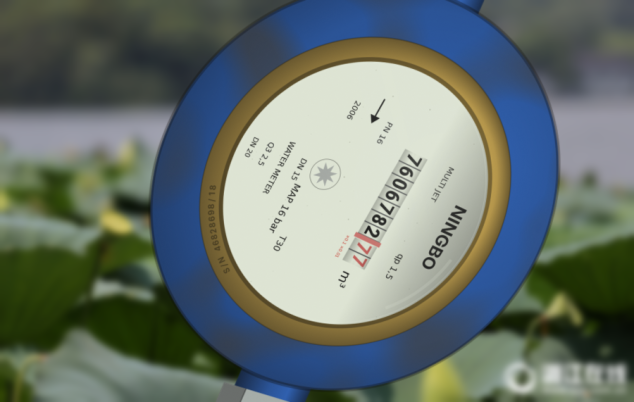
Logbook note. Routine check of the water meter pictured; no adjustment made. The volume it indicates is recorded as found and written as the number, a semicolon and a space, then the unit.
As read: 7606782.77; m³
